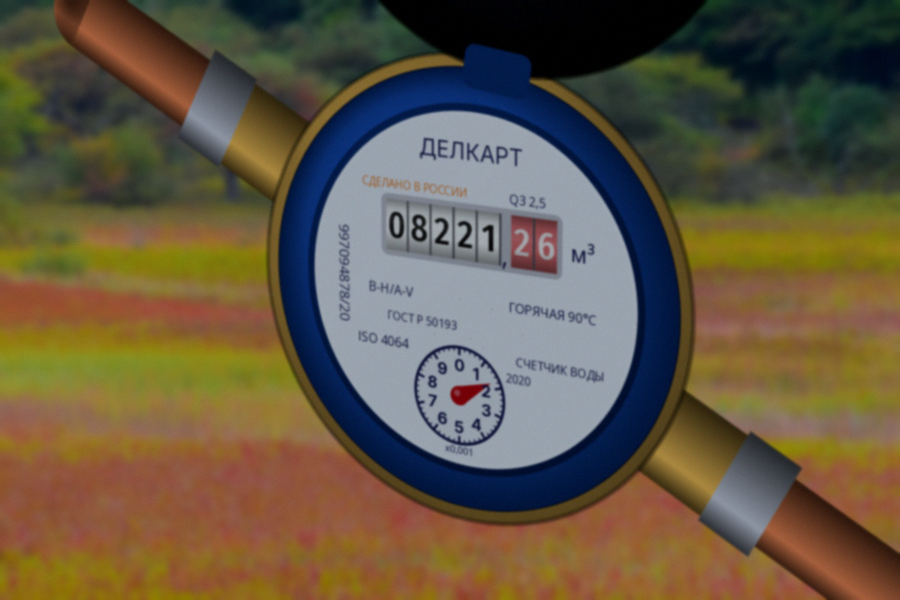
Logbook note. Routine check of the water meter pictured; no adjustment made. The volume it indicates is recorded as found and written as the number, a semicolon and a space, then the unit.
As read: 8221.261; m³
